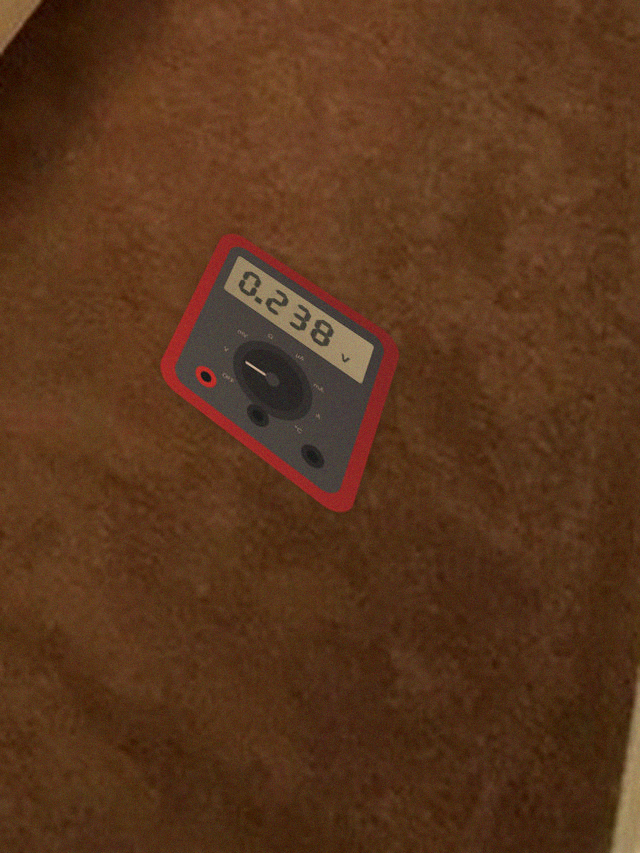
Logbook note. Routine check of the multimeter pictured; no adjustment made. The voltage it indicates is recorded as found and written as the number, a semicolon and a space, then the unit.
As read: 0.238; V
